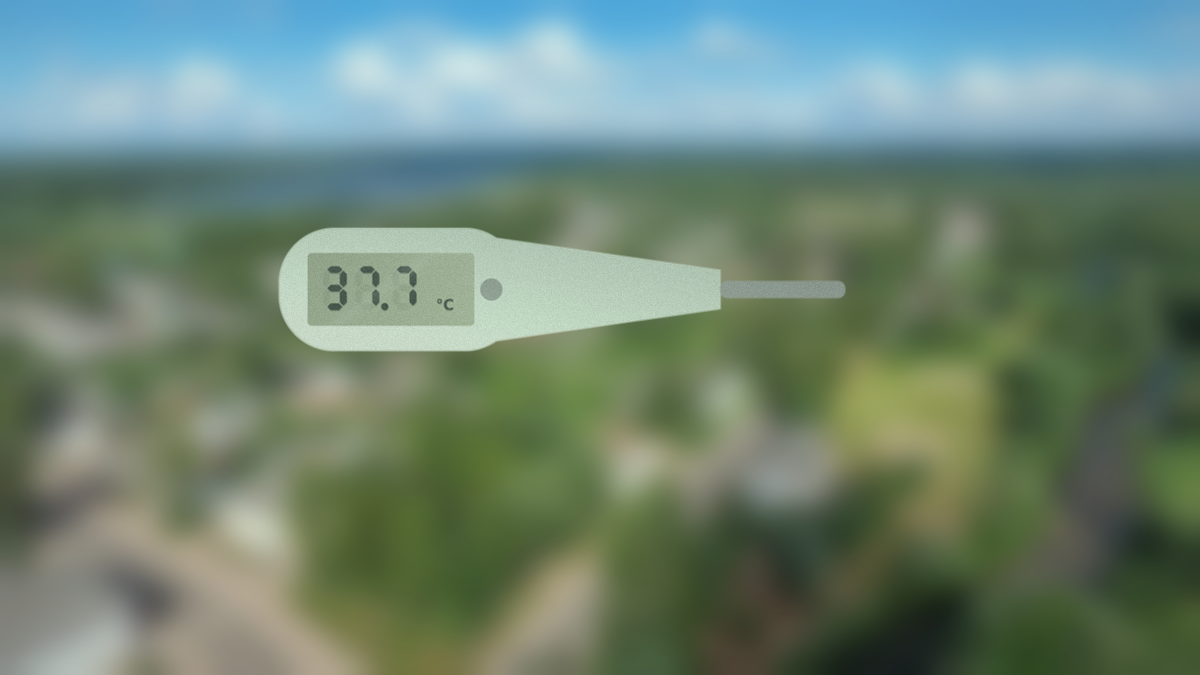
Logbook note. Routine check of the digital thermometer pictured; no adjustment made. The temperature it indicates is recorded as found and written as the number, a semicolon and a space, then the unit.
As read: 37.7; °C
